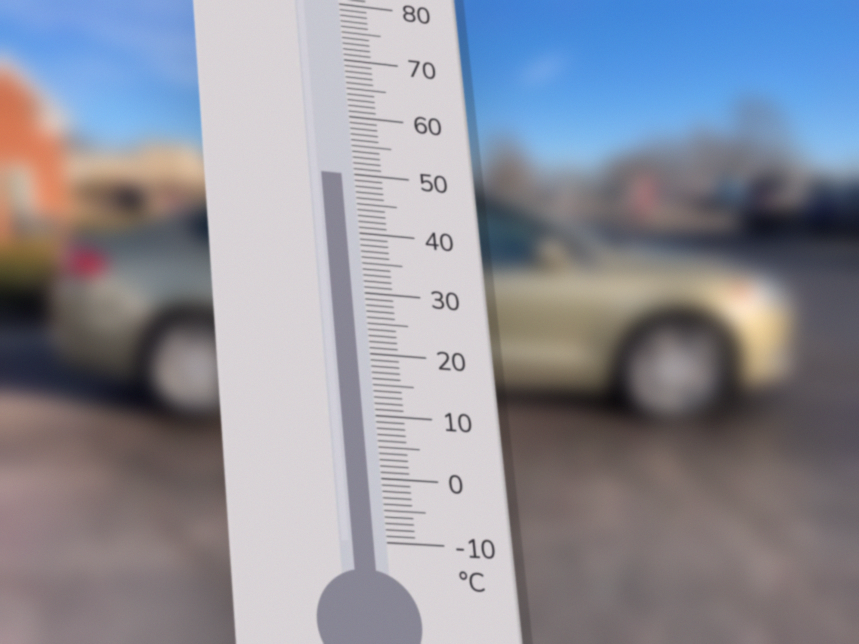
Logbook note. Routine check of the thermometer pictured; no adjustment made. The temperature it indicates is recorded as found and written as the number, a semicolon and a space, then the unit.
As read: 50; °C
